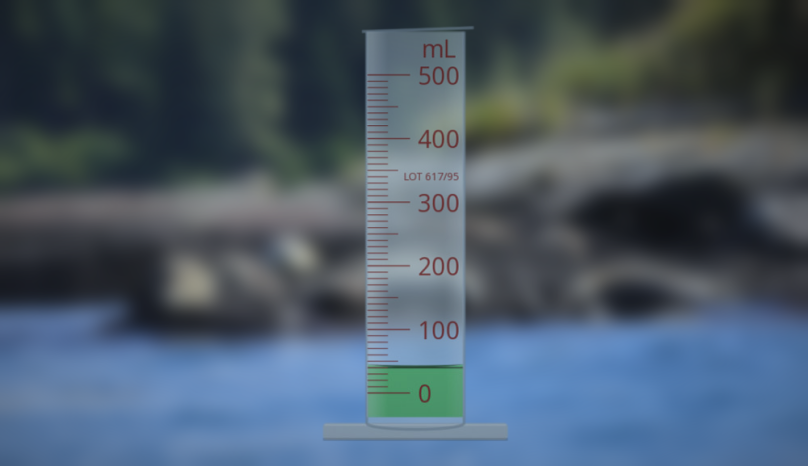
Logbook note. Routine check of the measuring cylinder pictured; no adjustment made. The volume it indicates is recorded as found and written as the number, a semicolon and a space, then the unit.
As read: 40; mL
